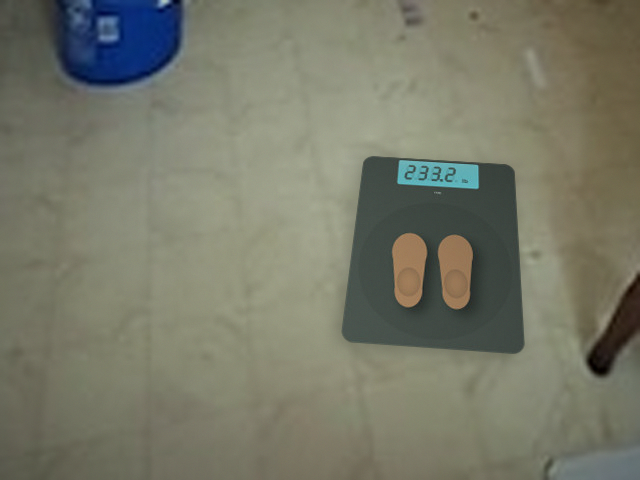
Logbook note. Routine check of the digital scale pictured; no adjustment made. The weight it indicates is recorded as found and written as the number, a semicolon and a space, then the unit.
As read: 233.2; lb
